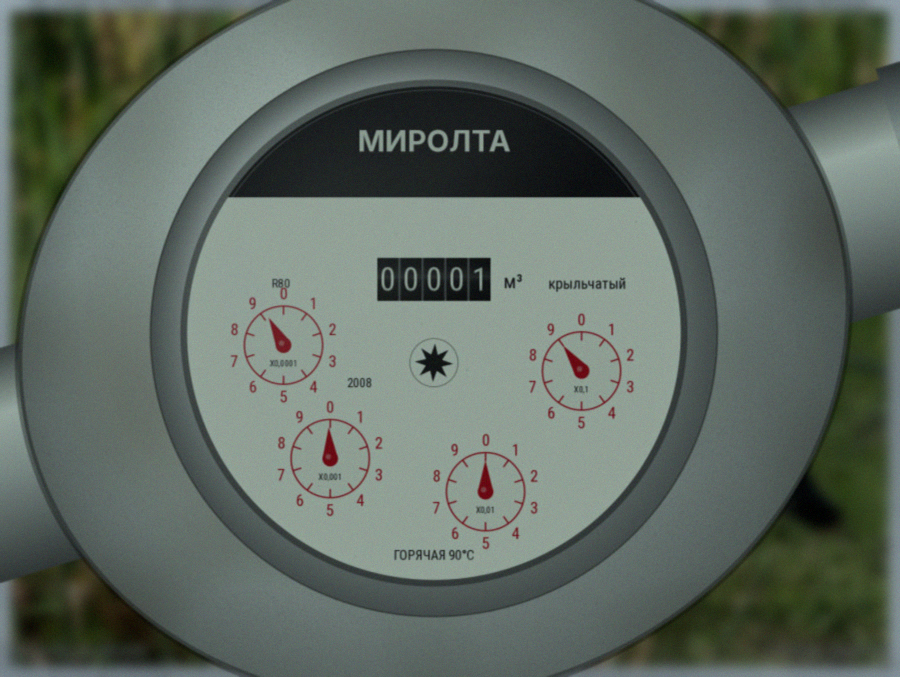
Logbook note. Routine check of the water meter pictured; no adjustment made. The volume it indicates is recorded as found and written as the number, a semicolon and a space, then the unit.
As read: 1.8999; m³
